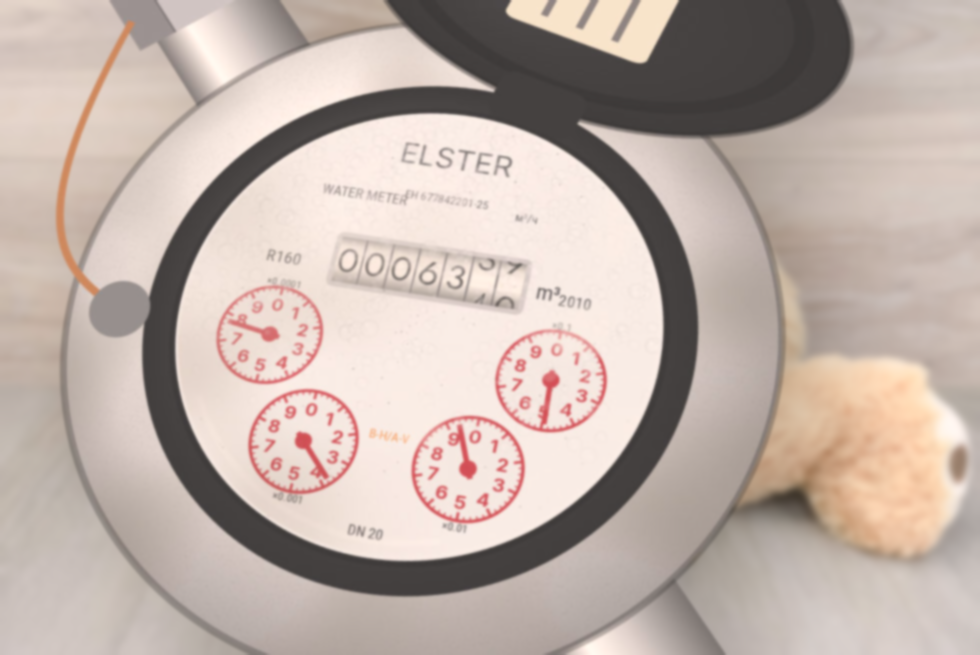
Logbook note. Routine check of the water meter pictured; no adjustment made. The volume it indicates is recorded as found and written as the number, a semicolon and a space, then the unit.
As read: 6339.4937; m³
